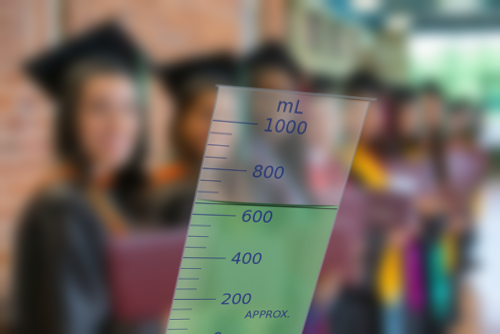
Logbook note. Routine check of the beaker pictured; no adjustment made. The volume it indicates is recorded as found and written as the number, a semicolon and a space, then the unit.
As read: 650; mL
